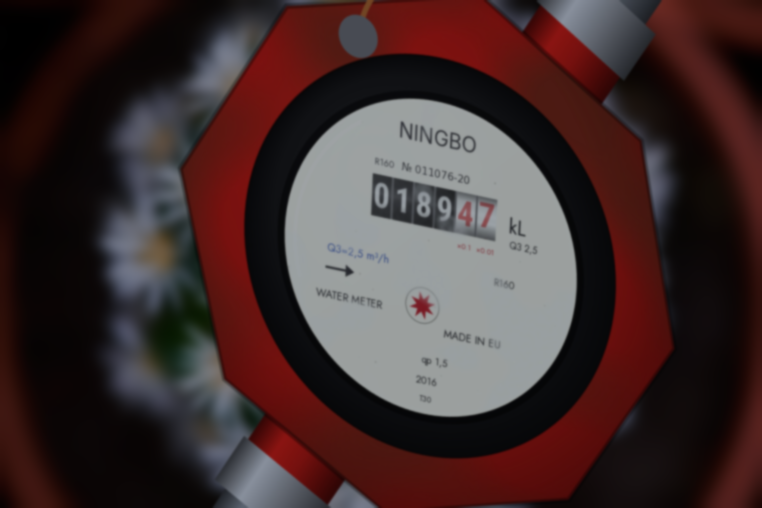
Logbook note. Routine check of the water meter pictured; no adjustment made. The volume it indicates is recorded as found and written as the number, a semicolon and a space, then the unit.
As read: 189.47; kL
